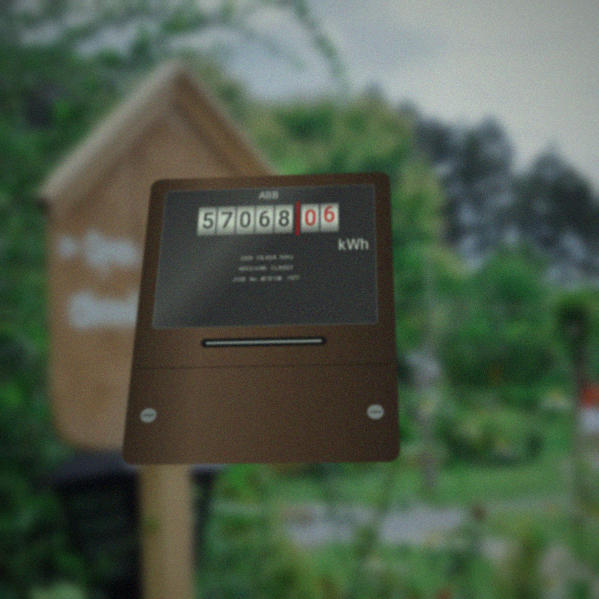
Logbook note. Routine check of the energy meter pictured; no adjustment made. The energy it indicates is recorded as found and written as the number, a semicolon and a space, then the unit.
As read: 57068.06; kWh
